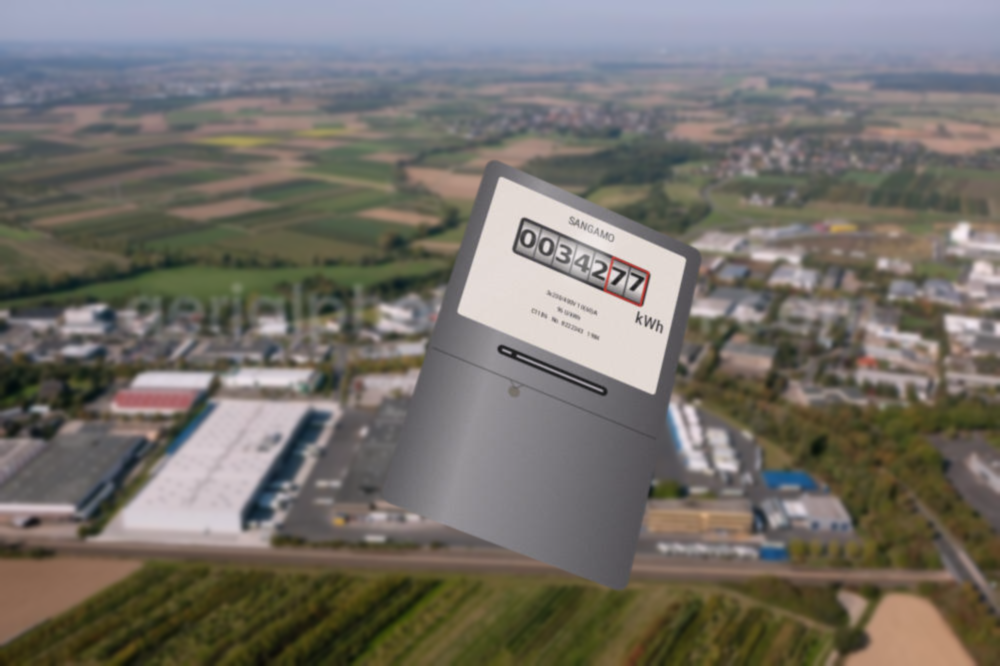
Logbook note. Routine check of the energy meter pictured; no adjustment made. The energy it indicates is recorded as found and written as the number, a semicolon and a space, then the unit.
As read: 342.77; kWh
